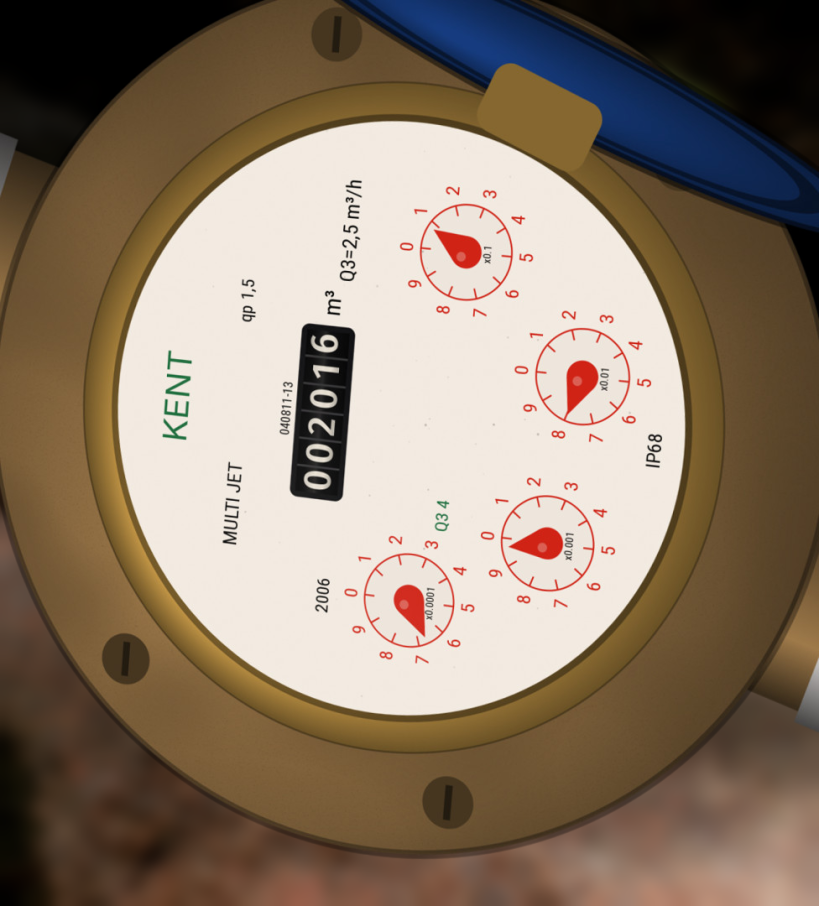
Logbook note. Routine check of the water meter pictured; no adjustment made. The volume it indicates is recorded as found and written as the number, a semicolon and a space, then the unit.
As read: 2016.0796; m³
